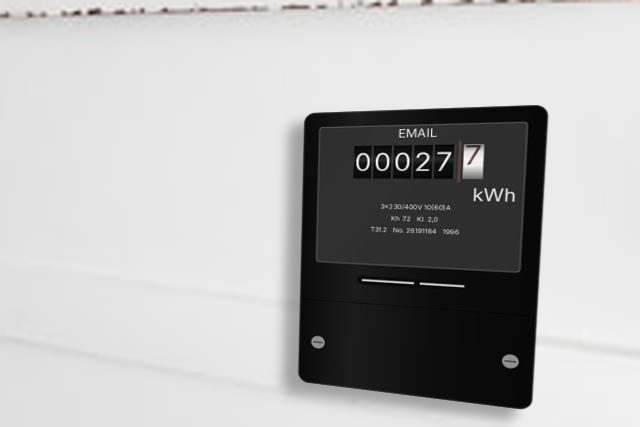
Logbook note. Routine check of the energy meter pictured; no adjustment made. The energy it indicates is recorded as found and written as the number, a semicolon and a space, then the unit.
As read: 27.7; kWh
